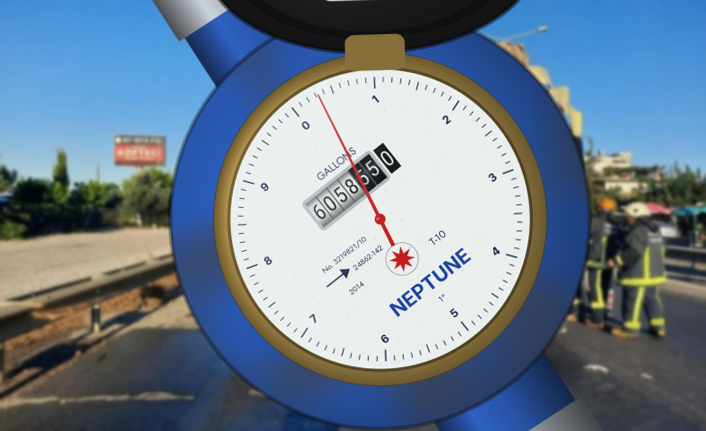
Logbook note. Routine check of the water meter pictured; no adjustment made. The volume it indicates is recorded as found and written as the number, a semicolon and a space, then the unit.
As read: 6058550.3; gal
